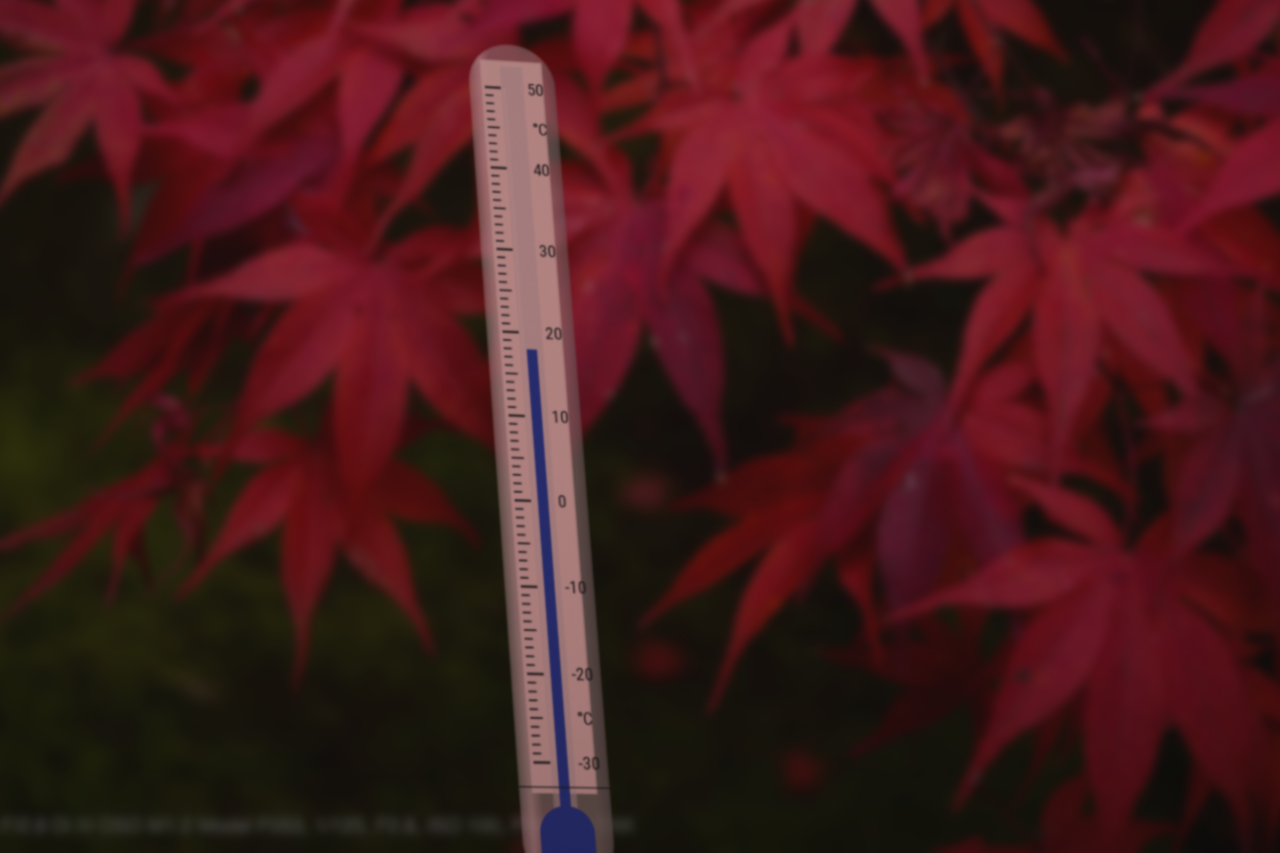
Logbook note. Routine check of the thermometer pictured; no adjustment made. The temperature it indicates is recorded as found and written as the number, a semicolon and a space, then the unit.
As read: 18; °C
